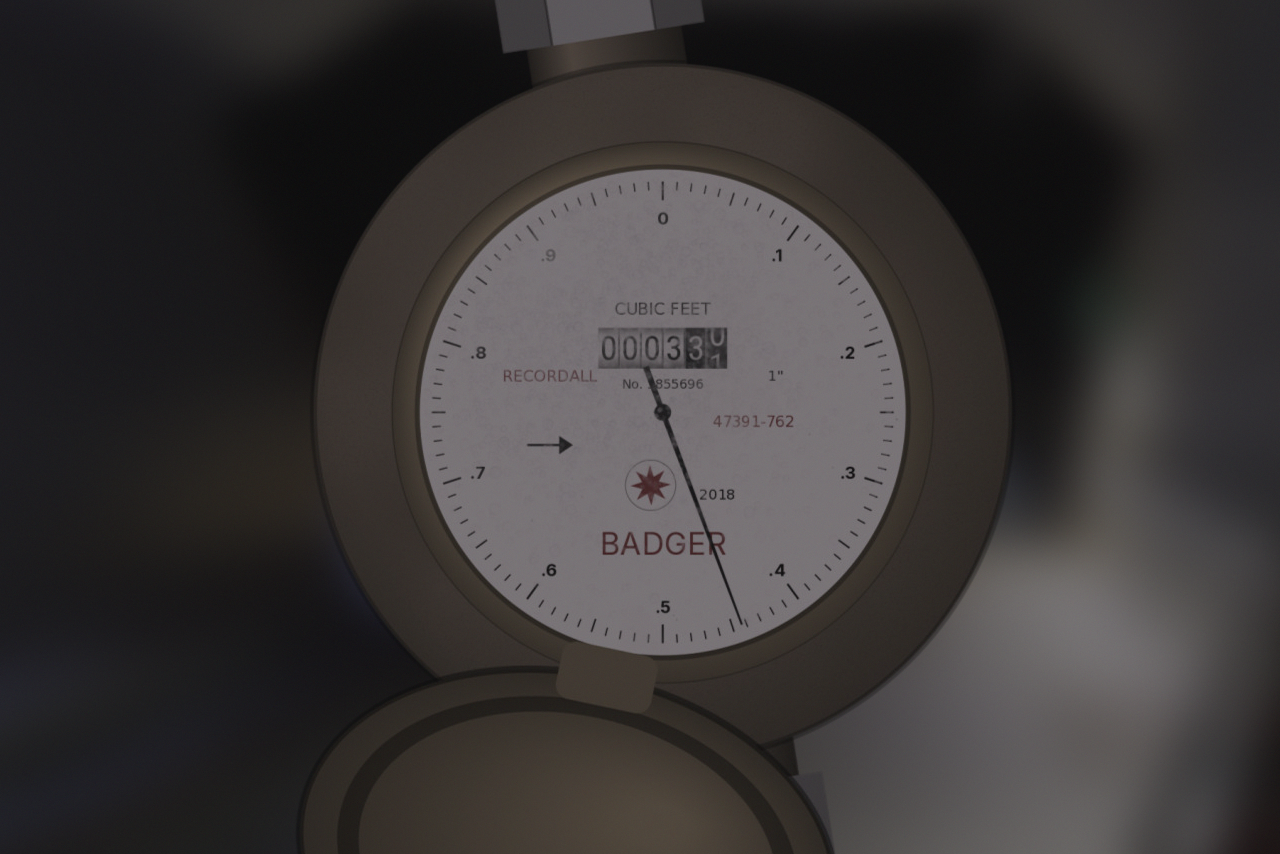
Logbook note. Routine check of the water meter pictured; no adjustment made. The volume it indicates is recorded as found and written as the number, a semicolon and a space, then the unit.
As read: 330.44; ft³
